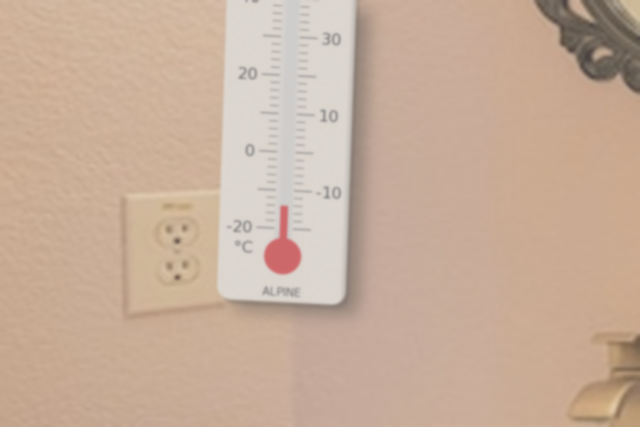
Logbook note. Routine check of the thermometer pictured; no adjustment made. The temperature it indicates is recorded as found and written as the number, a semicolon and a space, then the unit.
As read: -14; °C
